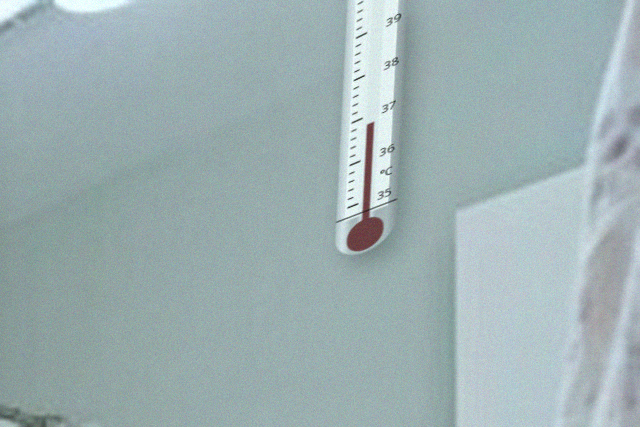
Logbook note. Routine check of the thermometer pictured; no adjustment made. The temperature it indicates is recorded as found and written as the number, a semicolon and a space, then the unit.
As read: 36.8; °C
